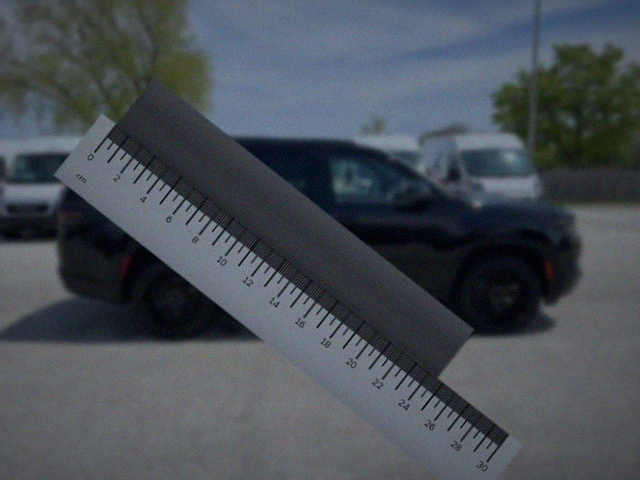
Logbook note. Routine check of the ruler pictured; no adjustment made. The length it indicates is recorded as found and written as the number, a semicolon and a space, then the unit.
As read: 24.5; cm
